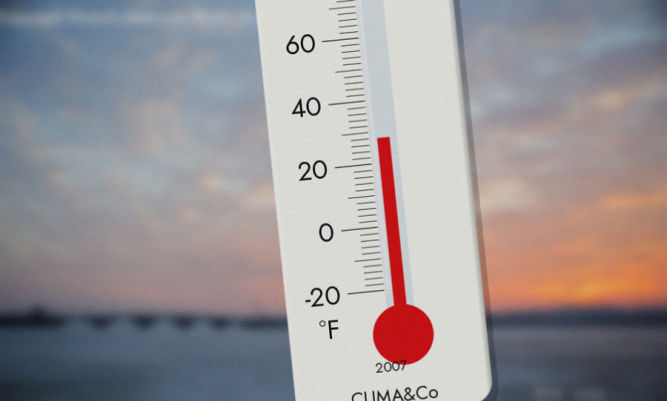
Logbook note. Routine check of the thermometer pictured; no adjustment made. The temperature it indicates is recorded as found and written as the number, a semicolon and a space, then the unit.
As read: 28; °F
